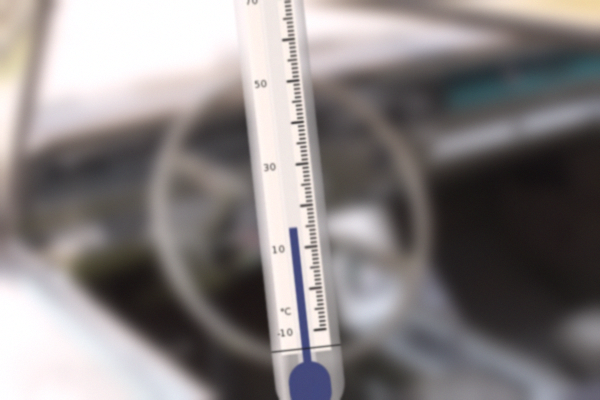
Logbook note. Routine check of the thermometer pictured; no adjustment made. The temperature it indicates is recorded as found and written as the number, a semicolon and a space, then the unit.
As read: 15; °C
